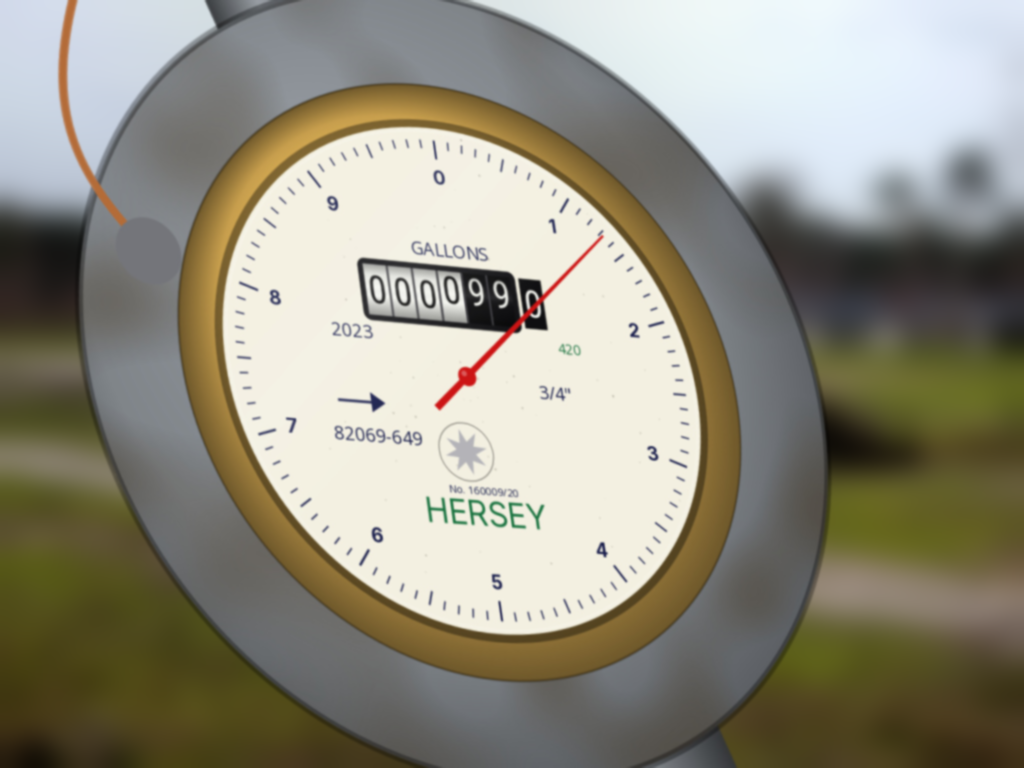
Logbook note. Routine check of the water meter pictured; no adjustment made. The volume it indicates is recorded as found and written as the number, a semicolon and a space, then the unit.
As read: 991.3; gal
